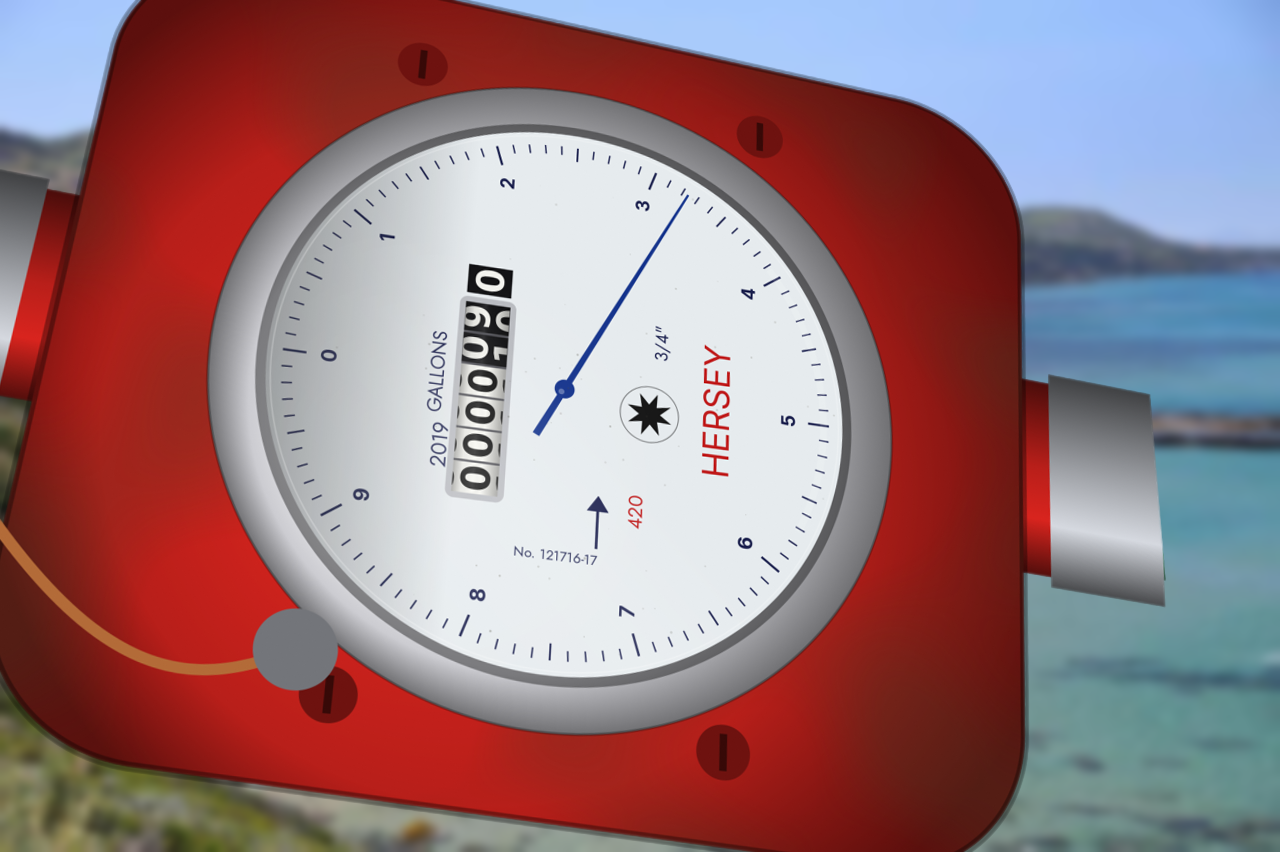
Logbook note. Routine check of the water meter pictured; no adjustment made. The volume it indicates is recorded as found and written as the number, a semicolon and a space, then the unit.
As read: 93.2; gal
